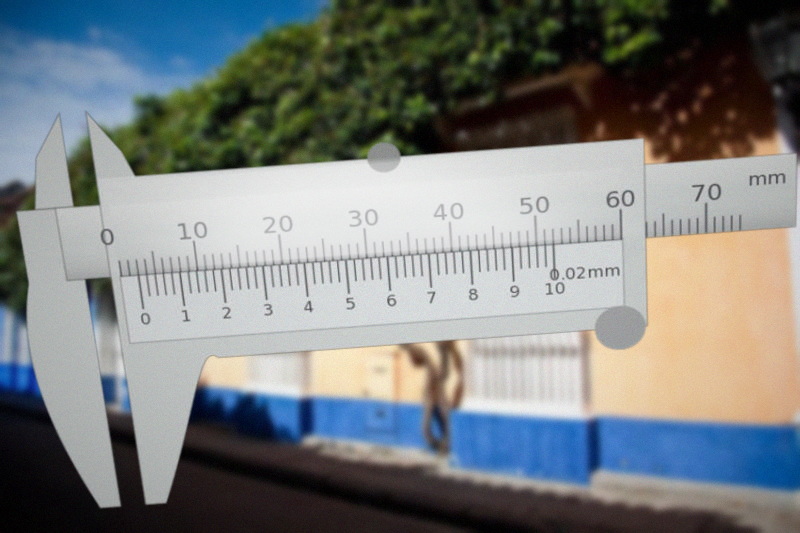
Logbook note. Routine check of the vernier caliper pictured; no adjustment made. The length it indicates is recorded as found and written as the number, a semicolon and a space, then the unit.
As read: 3.0; mm
